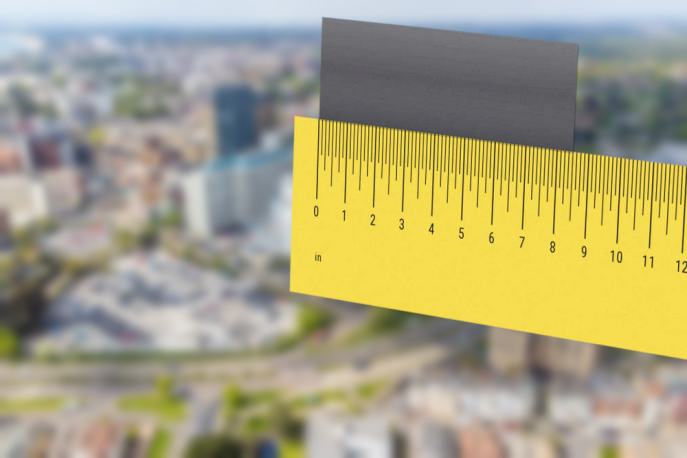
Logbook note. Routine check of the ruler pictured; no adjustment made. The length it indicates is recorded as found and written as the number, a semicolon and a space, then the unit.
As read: 8.5; in
